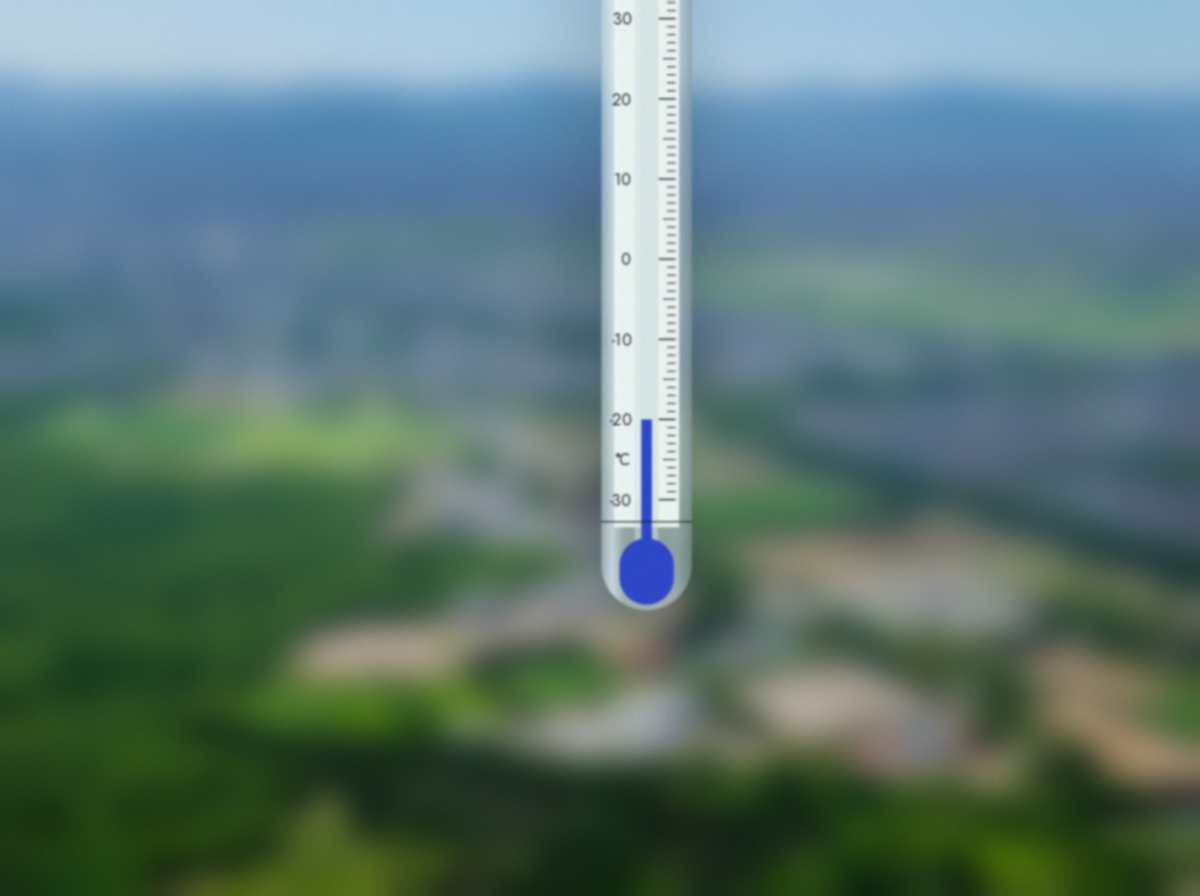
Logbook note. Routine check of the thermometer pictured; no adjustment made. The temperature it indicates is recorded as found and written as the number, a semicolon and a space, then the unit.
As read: -20; °C
